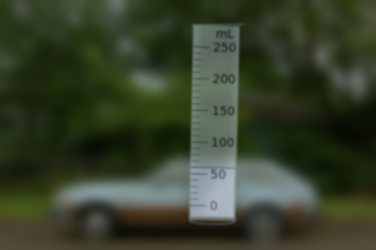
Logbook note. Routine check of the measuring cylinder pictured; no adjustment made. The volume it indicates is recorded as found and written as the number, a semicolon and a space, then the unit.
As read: 60; mL
